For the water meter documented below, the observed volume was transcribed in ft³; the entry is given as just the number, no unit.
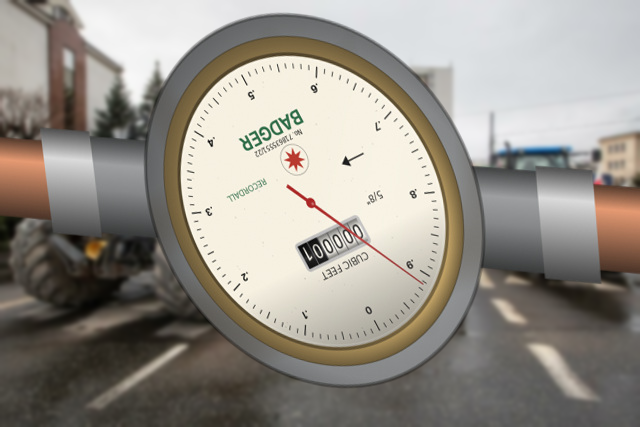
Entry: 0.91
